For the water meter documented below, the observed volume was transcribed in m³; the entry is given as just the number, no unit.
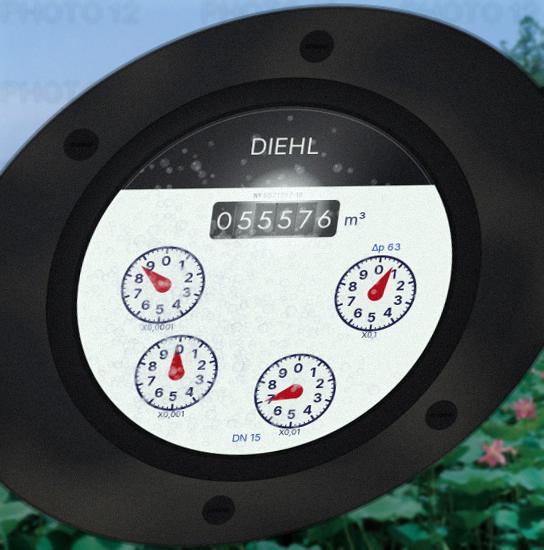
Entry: 55576.0698
